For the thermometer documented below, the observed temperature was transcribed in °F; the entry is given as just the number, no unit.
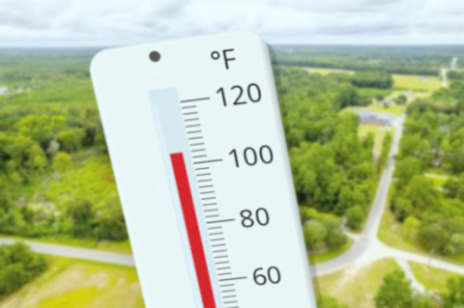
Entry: 104
